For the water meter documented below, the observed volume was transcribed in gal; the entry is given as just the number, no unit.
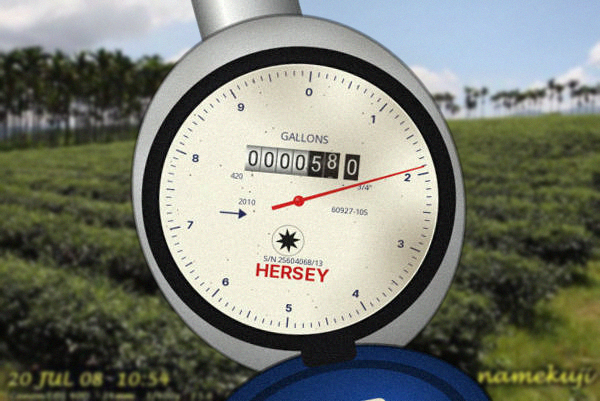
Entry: 581.9
